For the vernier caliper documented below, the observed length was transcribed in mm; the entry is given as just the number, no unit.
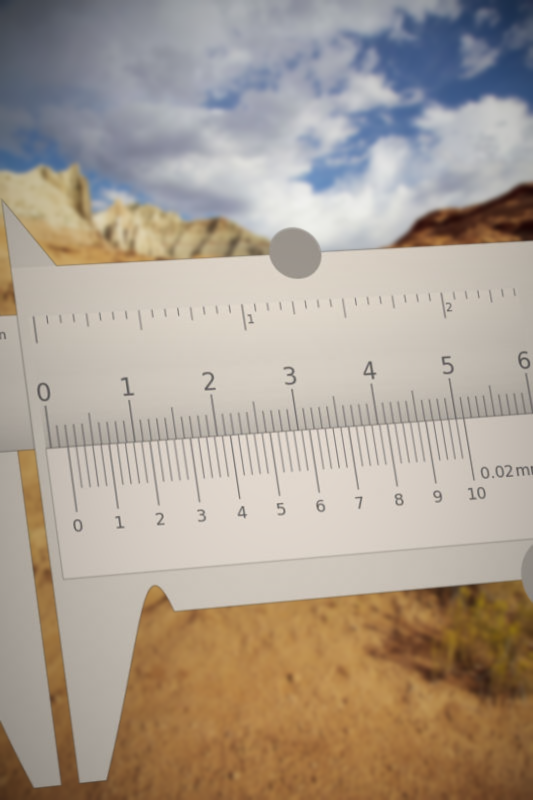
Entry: 2.0
